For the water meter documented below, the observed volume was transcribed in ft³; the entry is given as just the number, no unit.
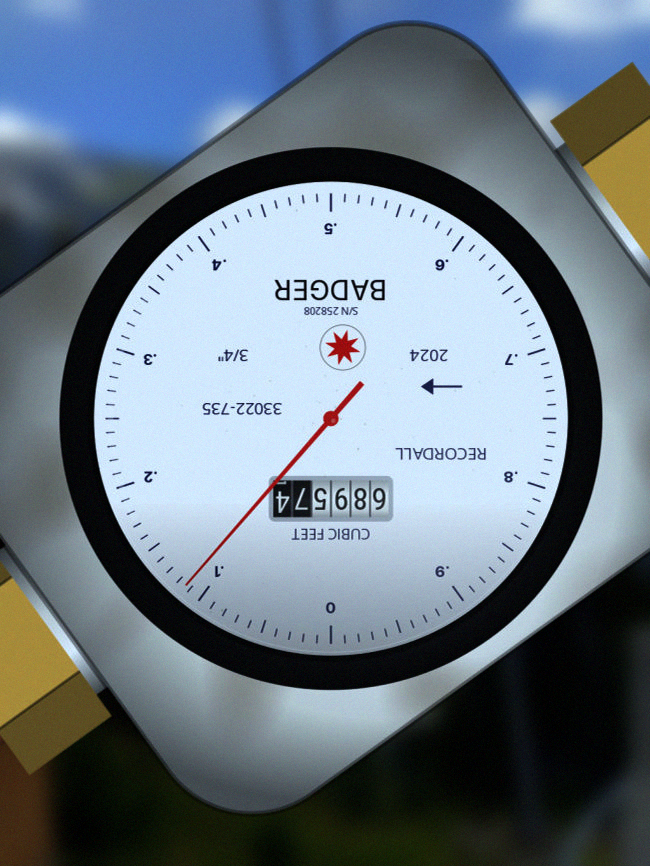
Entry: 689574.11
